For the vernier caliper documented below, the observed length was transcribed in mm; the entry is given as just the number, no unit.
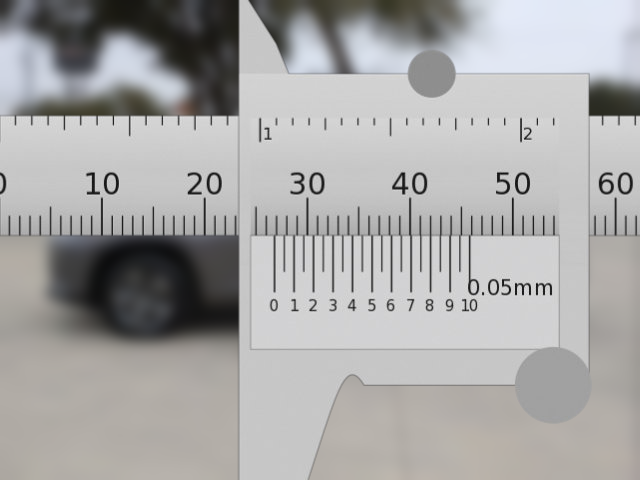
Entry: 26.8
